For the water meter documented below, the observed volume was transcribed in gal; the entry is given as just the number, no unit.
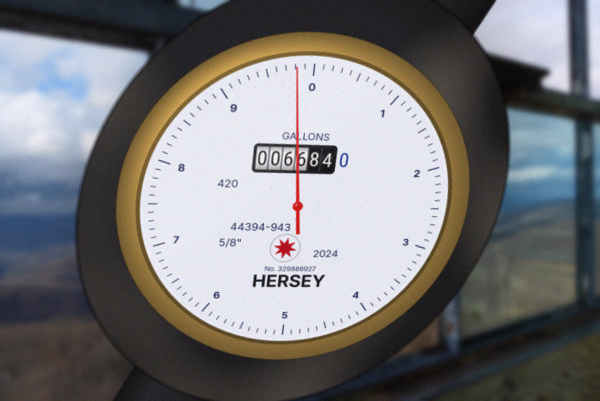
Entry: 66839.8
